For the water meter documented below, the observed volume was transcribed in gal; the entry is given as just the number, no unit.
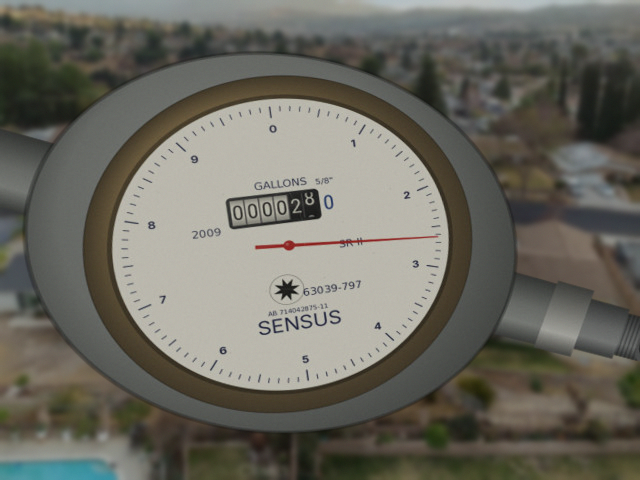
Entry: 282.6
